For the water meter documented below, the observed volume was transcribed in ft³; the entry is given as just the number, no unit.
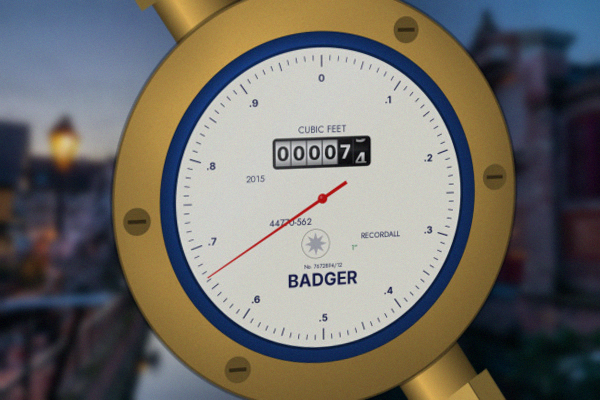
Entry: 73.66
